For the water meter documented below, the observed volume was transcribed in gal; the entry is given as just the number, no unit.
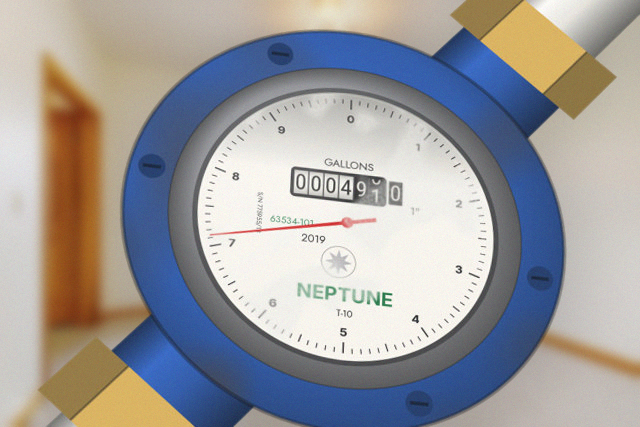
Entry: 4907.1
